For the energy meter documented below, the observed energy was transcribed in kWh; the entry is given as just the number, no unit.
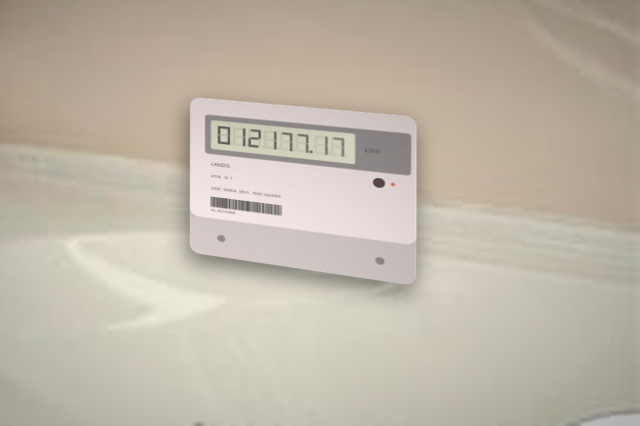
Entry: 12177.17
